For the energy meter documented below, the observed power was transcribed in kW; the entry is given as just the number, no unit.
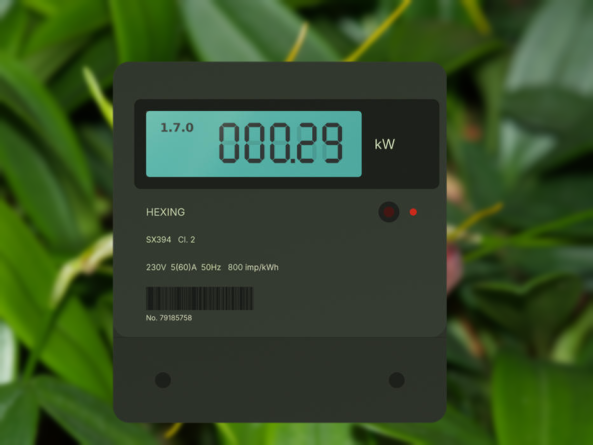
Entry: 0.29
